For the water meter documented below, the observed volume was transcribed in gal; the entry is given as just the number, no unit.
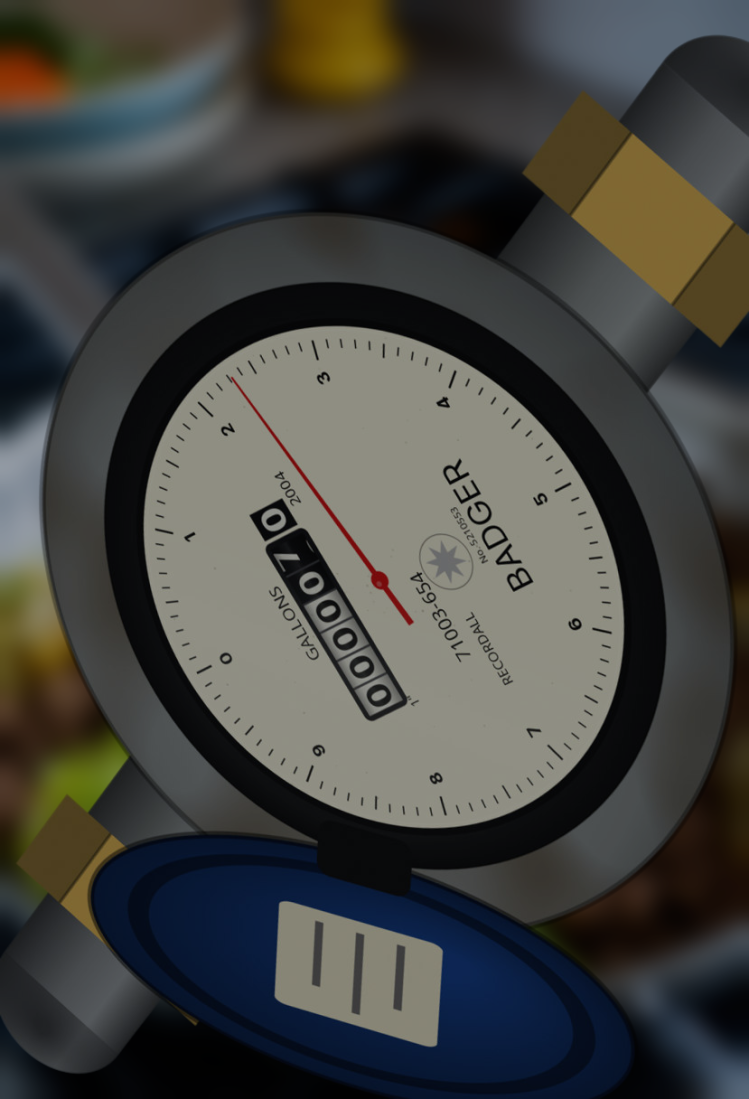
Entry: 72.3
